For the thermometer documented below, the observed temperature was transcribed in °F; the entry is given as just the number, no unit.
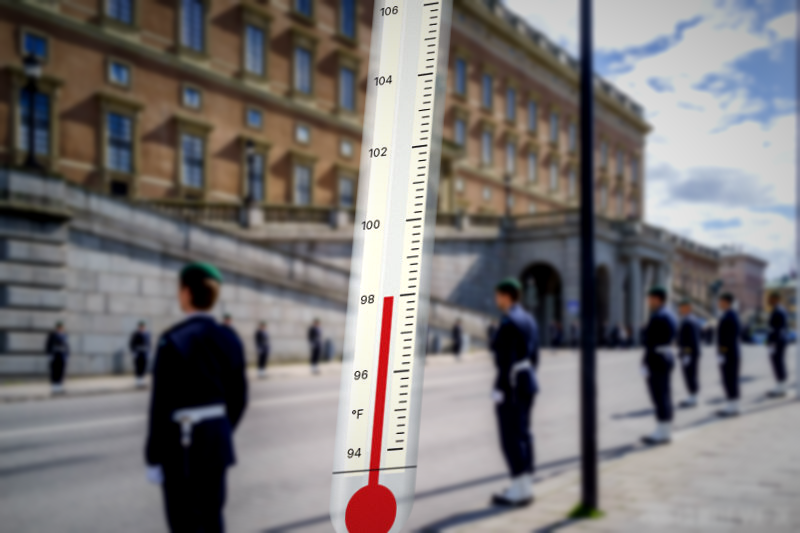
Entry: 98
